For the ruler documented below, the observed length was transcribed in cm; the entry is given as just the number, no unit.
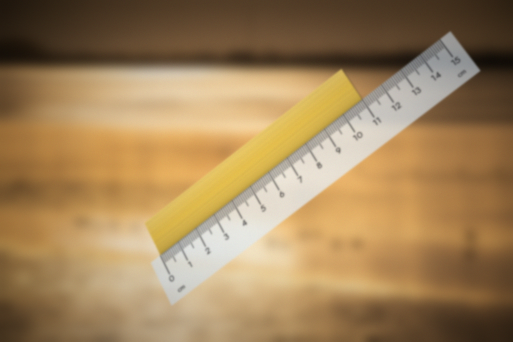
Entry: 11
